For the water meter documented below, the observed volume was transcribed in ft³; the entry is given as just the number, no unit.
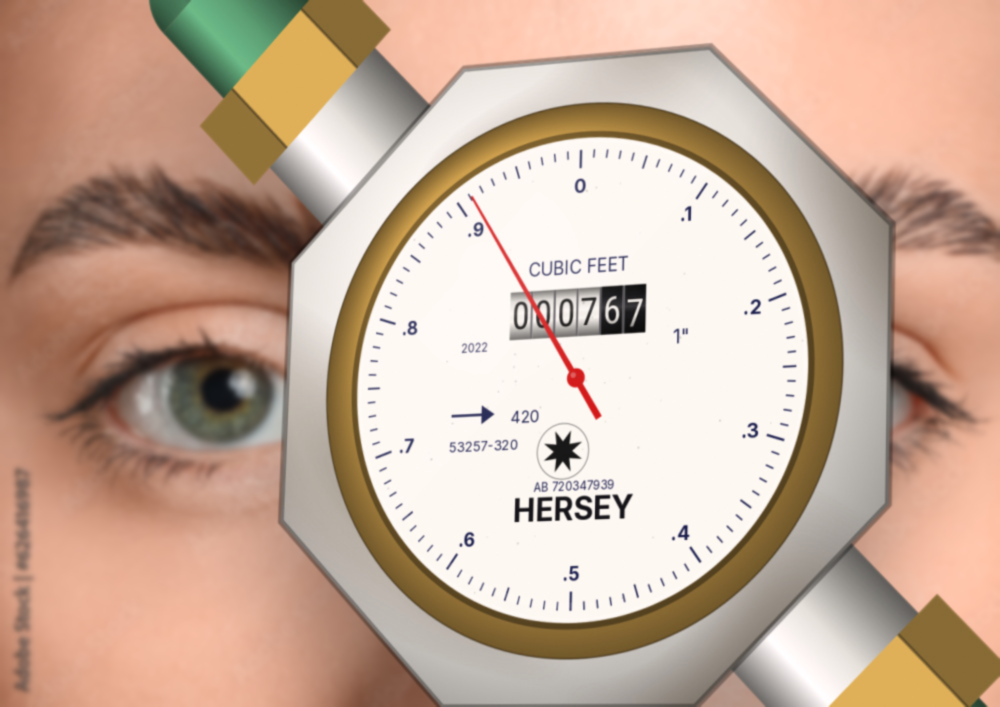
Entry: 766.91
